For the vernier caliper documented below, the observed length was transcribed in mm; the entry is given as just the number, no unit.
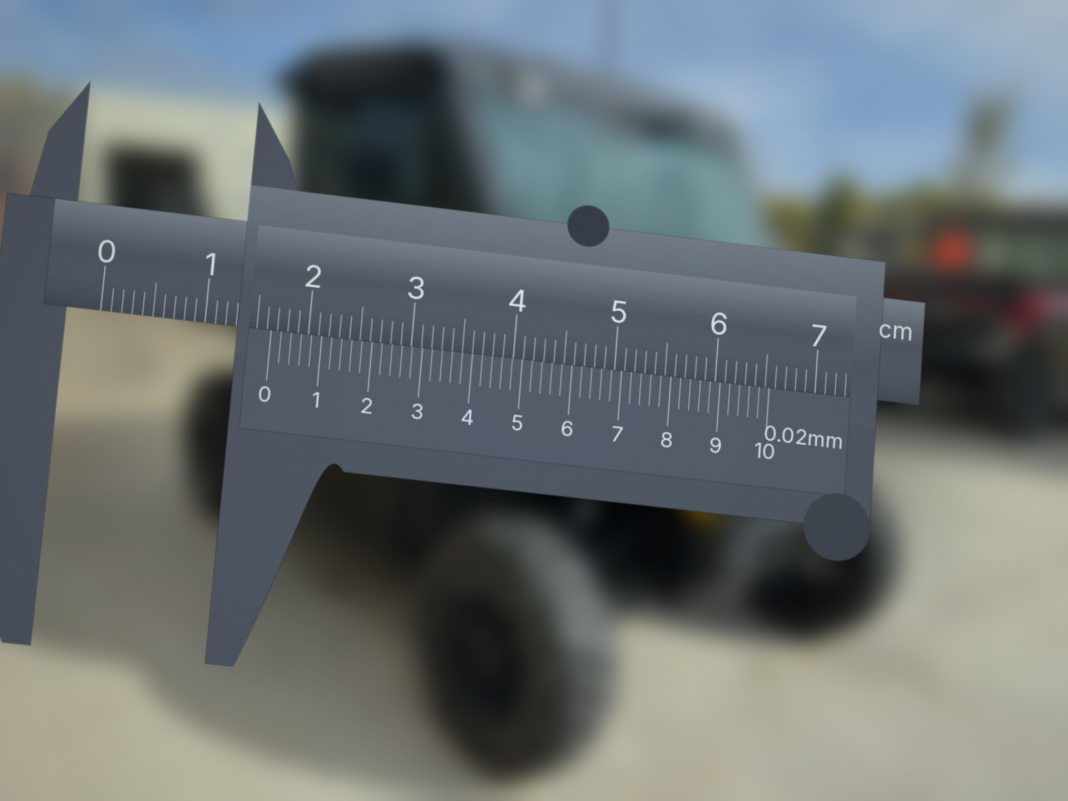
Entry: 16.4
